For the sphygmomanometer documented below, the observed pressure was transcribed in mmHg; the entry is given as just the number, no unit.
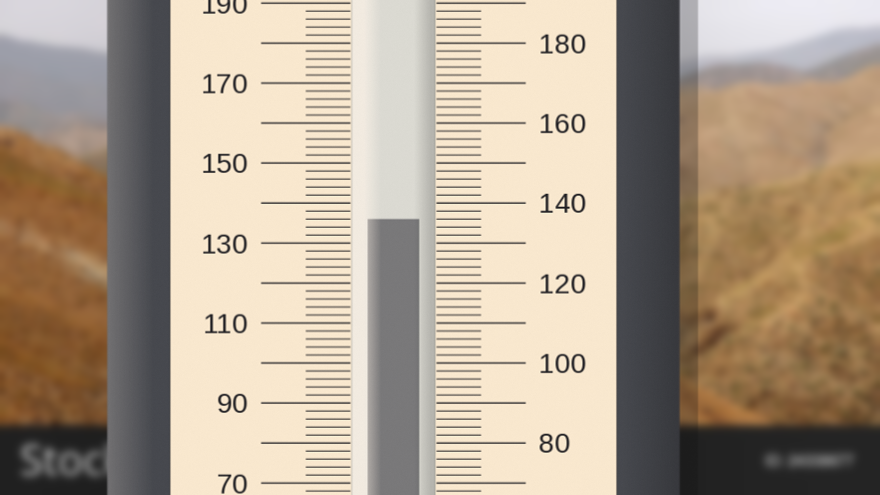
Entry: 136
